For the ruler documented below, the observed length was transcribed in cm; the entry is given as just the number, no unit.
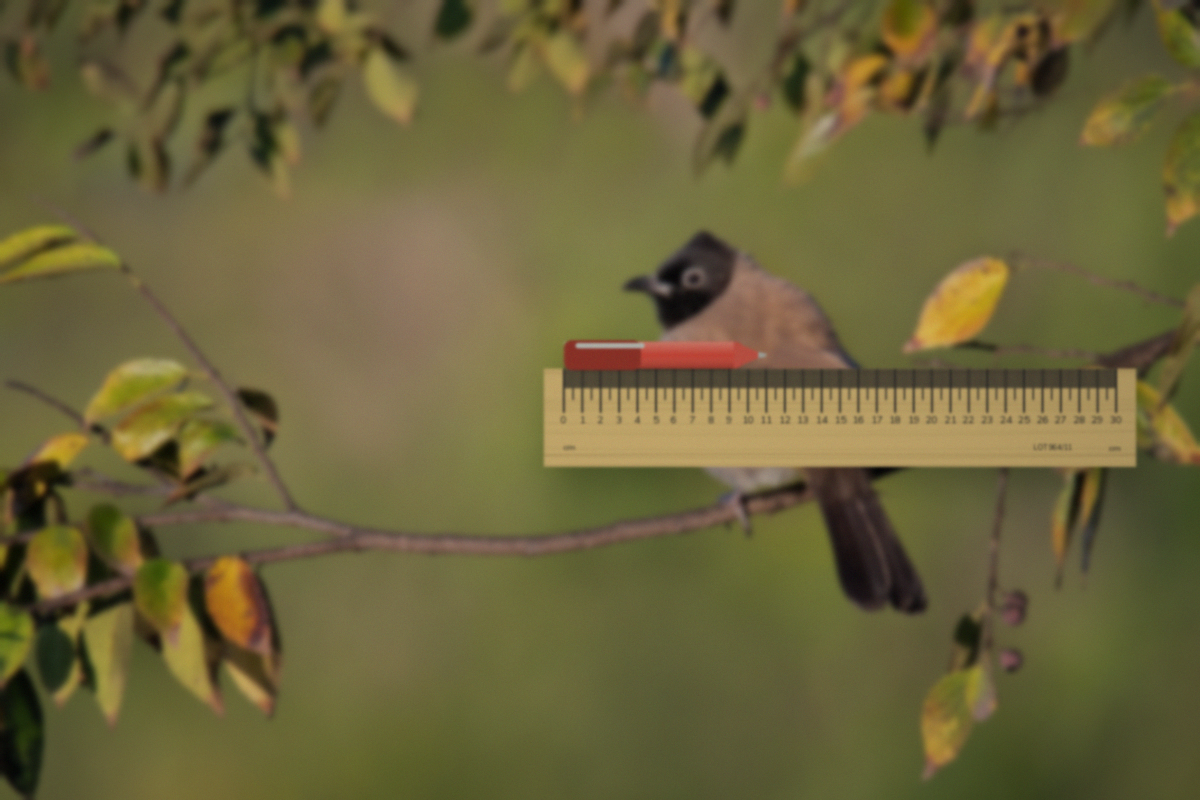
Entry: 11
